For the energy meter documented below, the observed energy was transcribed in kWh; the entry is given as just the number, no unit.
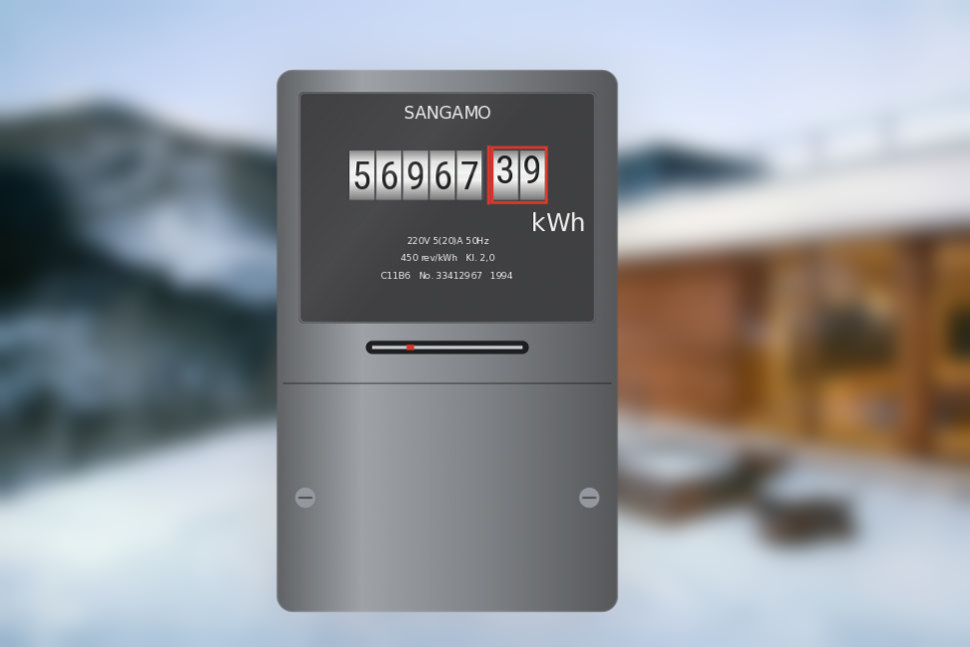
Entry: 56967.39
